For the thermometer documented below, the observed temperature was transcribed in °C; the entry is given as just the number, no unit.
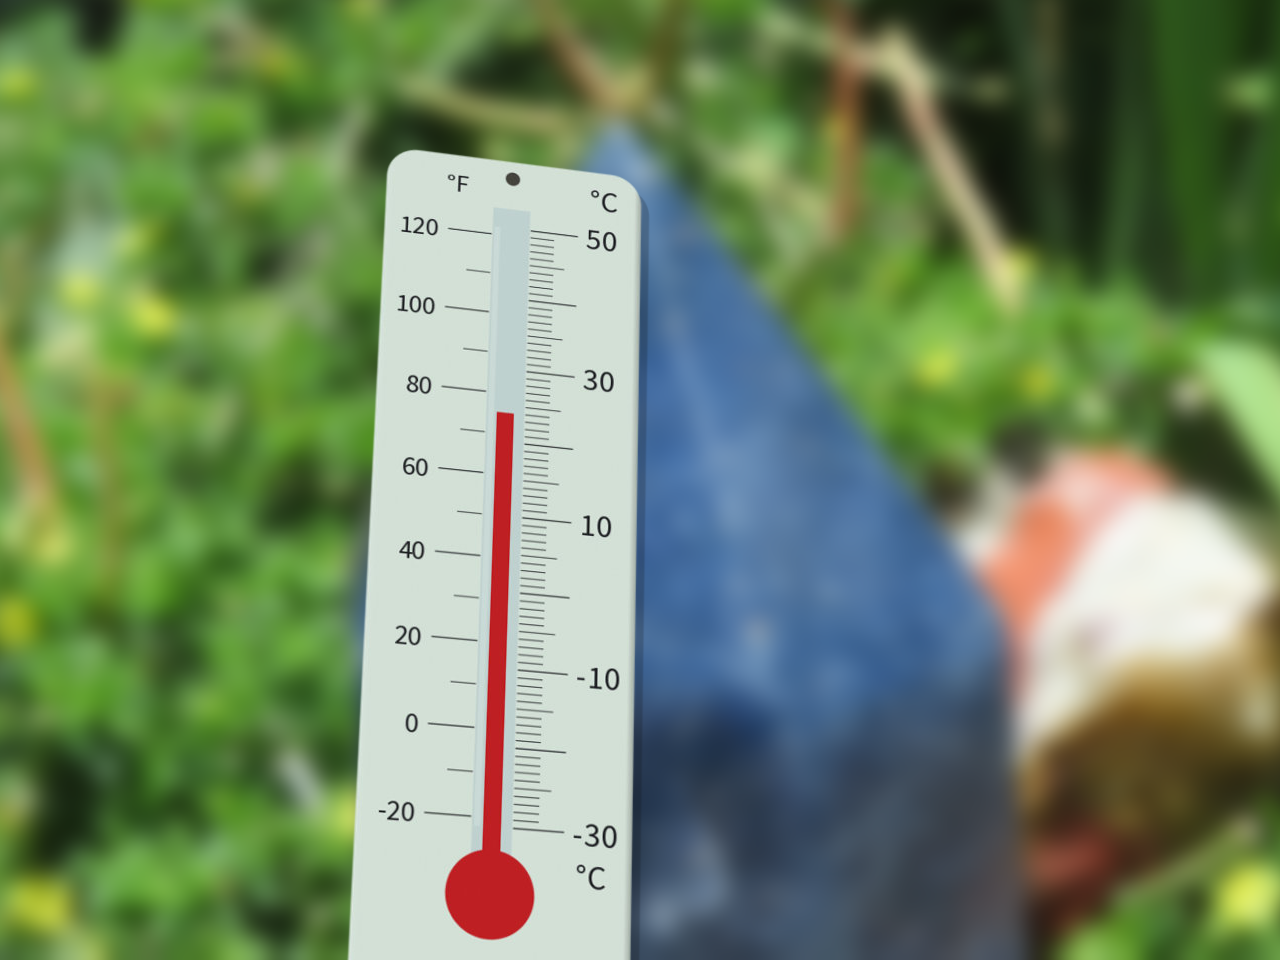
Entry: 24
